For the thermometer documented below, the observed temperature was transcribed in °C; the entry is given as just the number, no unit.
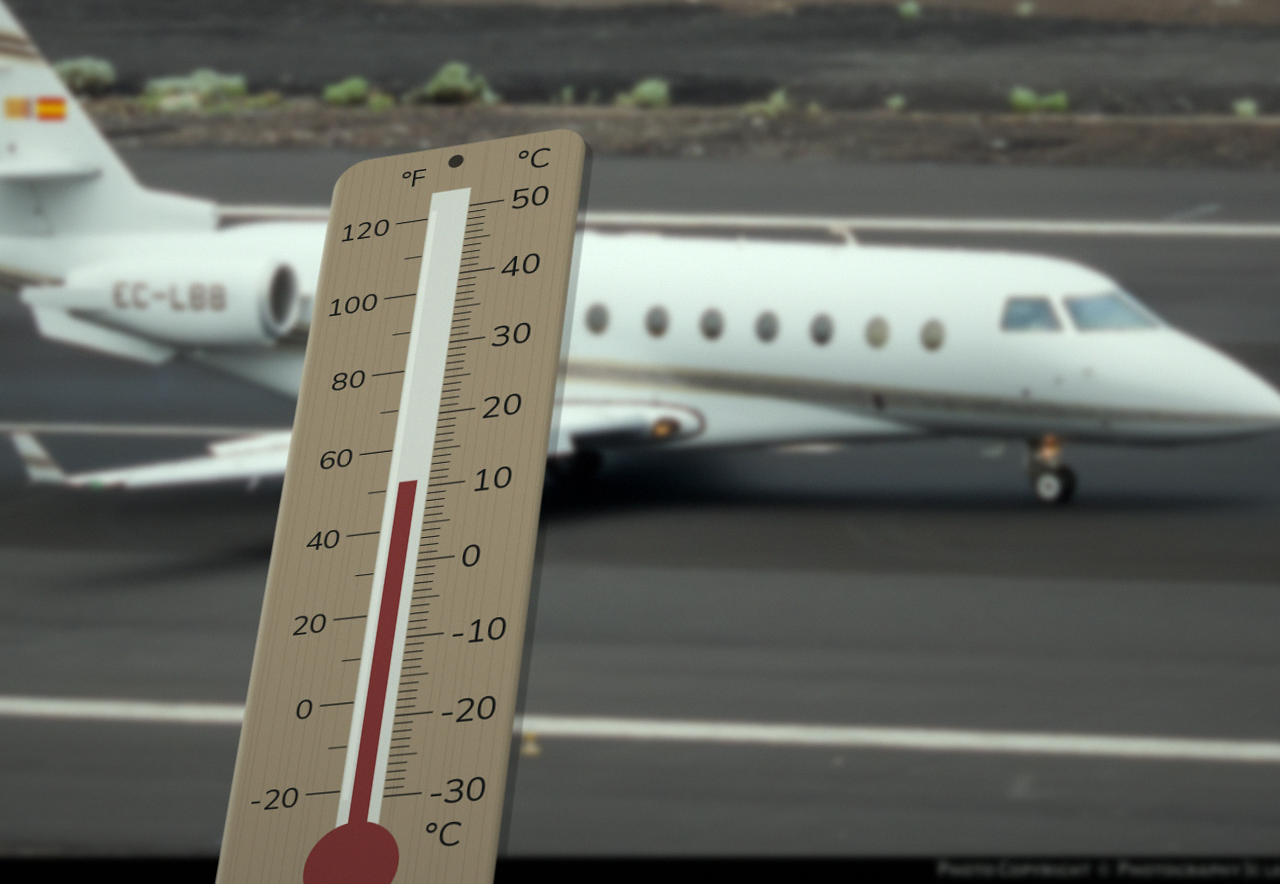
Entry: 11
